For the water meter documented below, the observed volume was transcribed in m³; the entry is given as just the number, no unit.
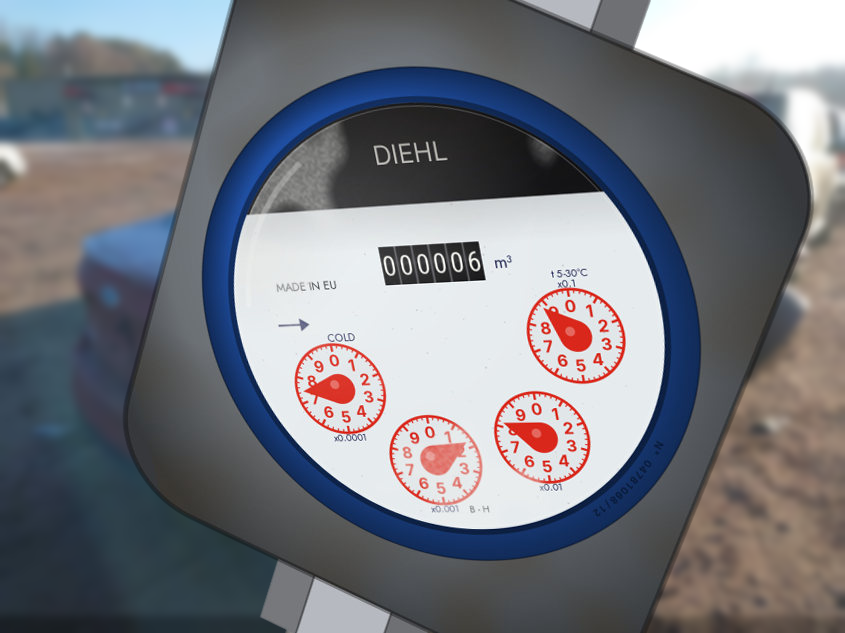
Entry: 6.8817
